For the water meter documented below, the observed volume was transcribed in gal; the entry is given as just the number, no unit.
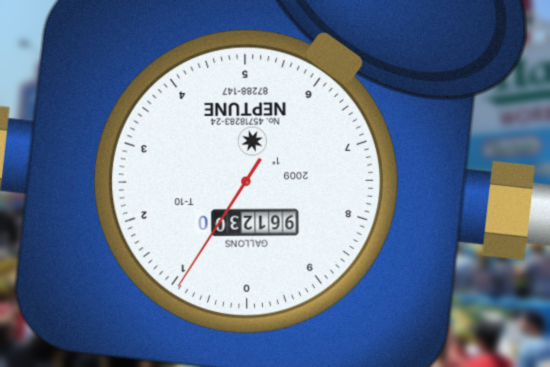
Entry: 9612300.9
